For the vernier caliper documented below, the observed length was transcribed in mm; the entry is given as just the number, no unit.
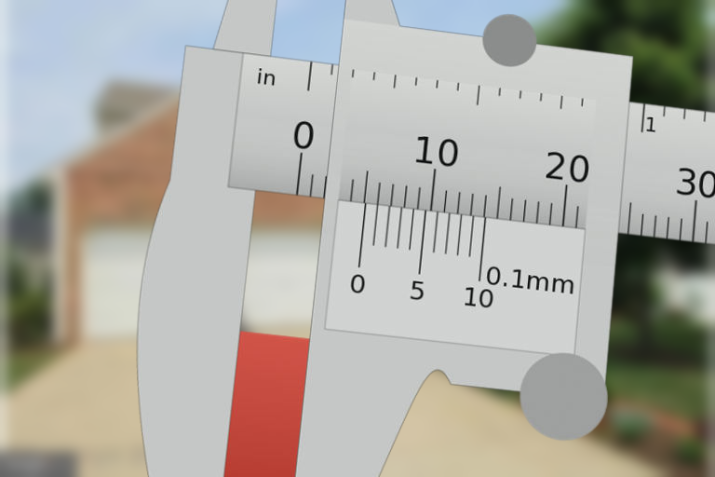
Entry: 5.1
